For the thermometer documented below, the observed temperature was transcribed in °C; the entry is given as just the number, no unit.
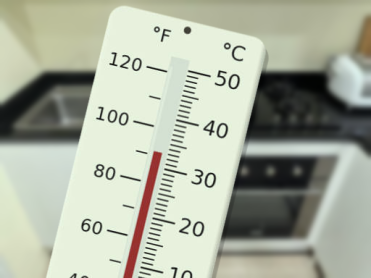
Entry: 33
